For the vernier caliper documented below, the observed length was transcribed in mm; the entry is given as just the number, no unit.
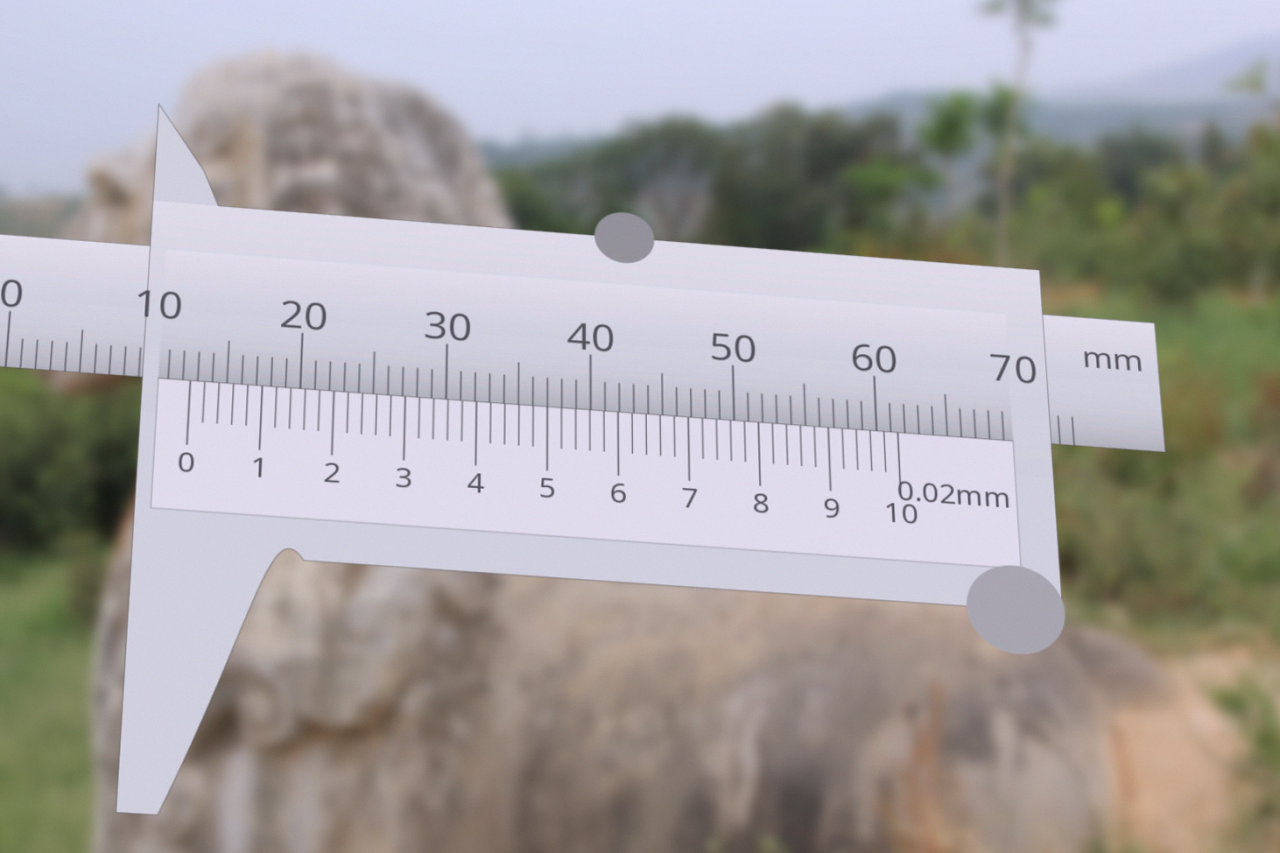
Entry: 12.5
